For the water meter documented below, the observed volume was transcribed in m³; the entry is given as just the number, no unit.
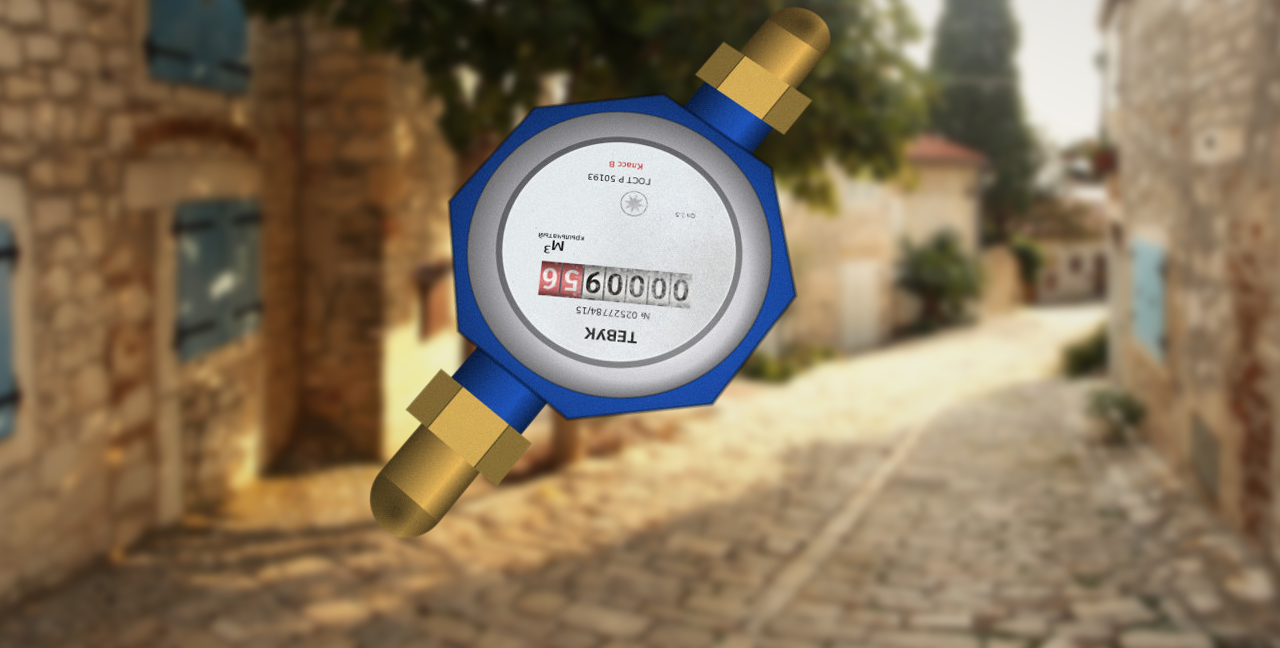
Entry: 9.56
